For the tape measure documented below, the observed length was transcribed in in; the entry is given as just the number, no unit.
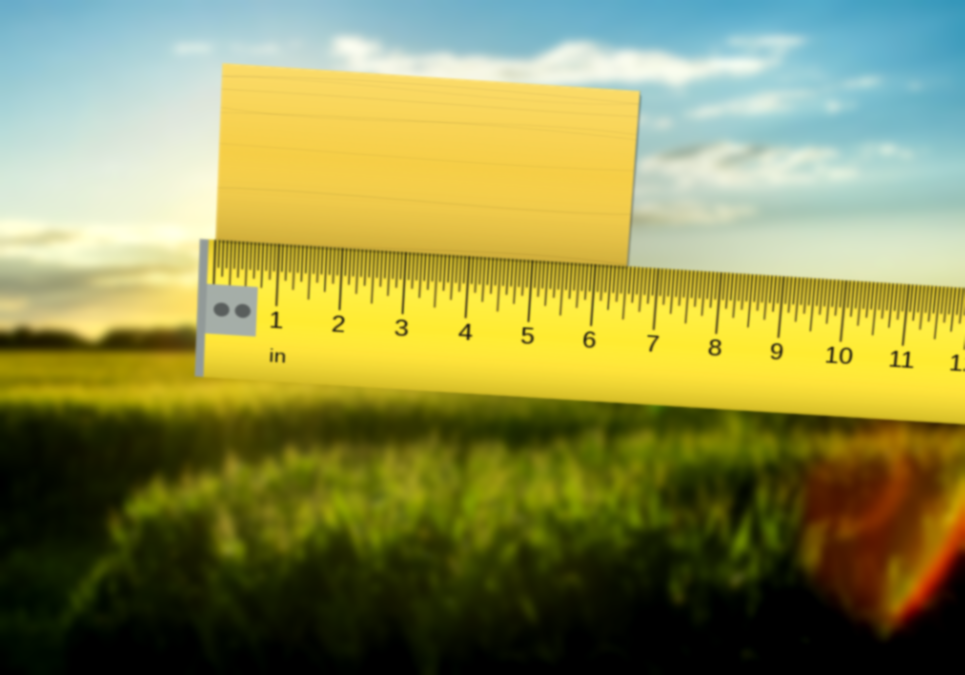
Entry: 6.5
